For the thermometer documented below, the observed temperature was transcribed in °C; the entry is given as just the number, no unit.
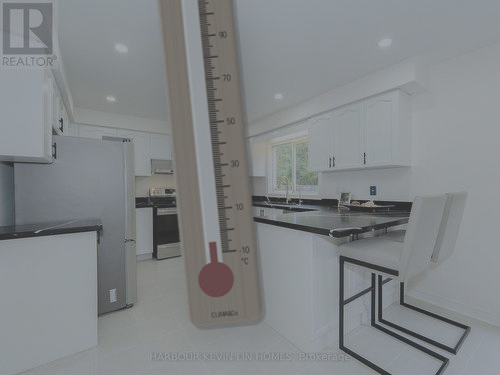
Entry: -5
